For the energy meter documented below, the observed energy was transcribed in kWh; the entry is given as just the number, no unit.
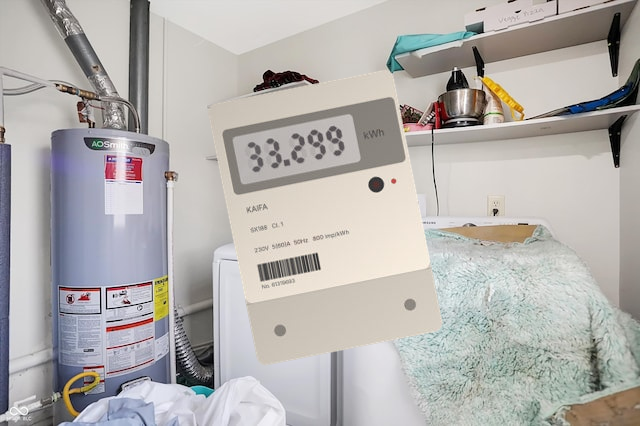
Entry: 33.299
